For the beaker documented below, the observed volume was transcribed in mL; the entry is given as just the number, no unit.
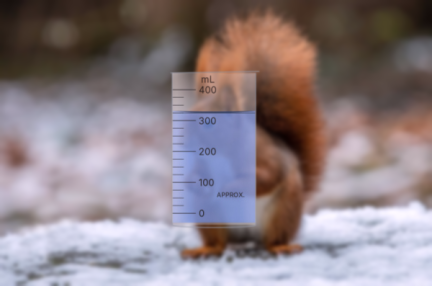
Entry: 325
